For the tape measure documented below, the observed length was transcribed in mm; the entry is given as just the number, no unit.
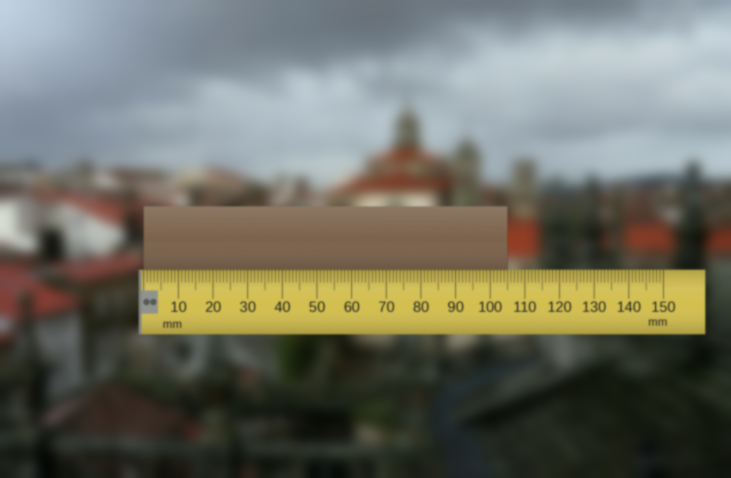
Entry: 105
